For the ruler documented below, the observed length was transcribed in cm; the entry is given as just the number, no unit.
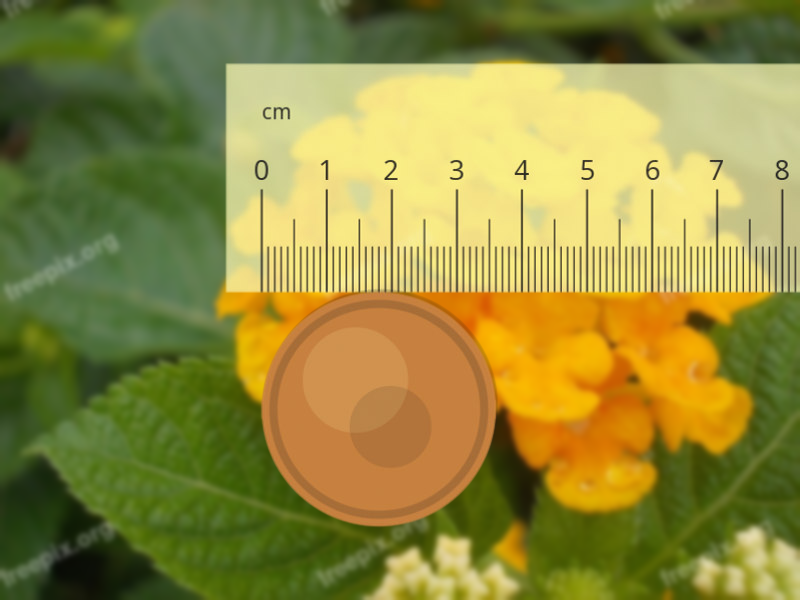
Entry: 3.6
